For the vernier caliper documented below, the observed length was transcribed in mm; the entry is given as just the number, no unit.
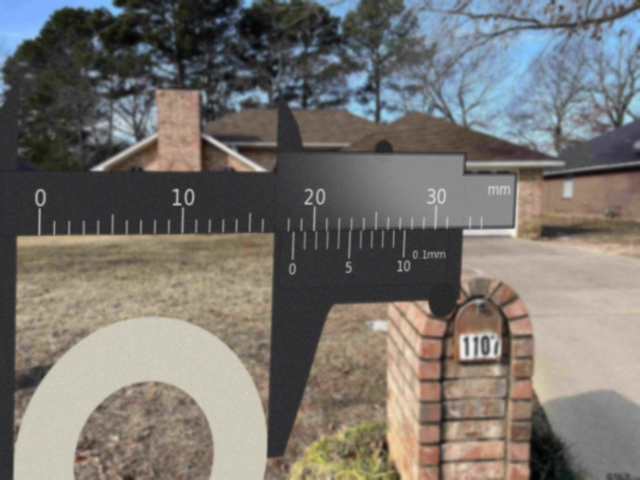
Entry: 18.4
